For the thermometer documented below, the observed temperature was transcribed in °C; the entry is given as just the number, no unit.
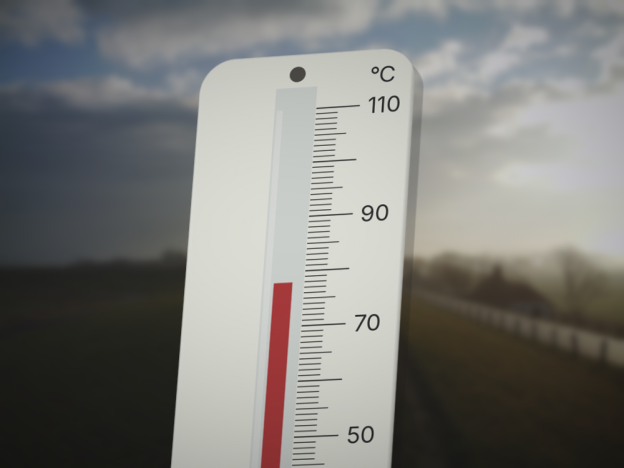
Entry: 78
